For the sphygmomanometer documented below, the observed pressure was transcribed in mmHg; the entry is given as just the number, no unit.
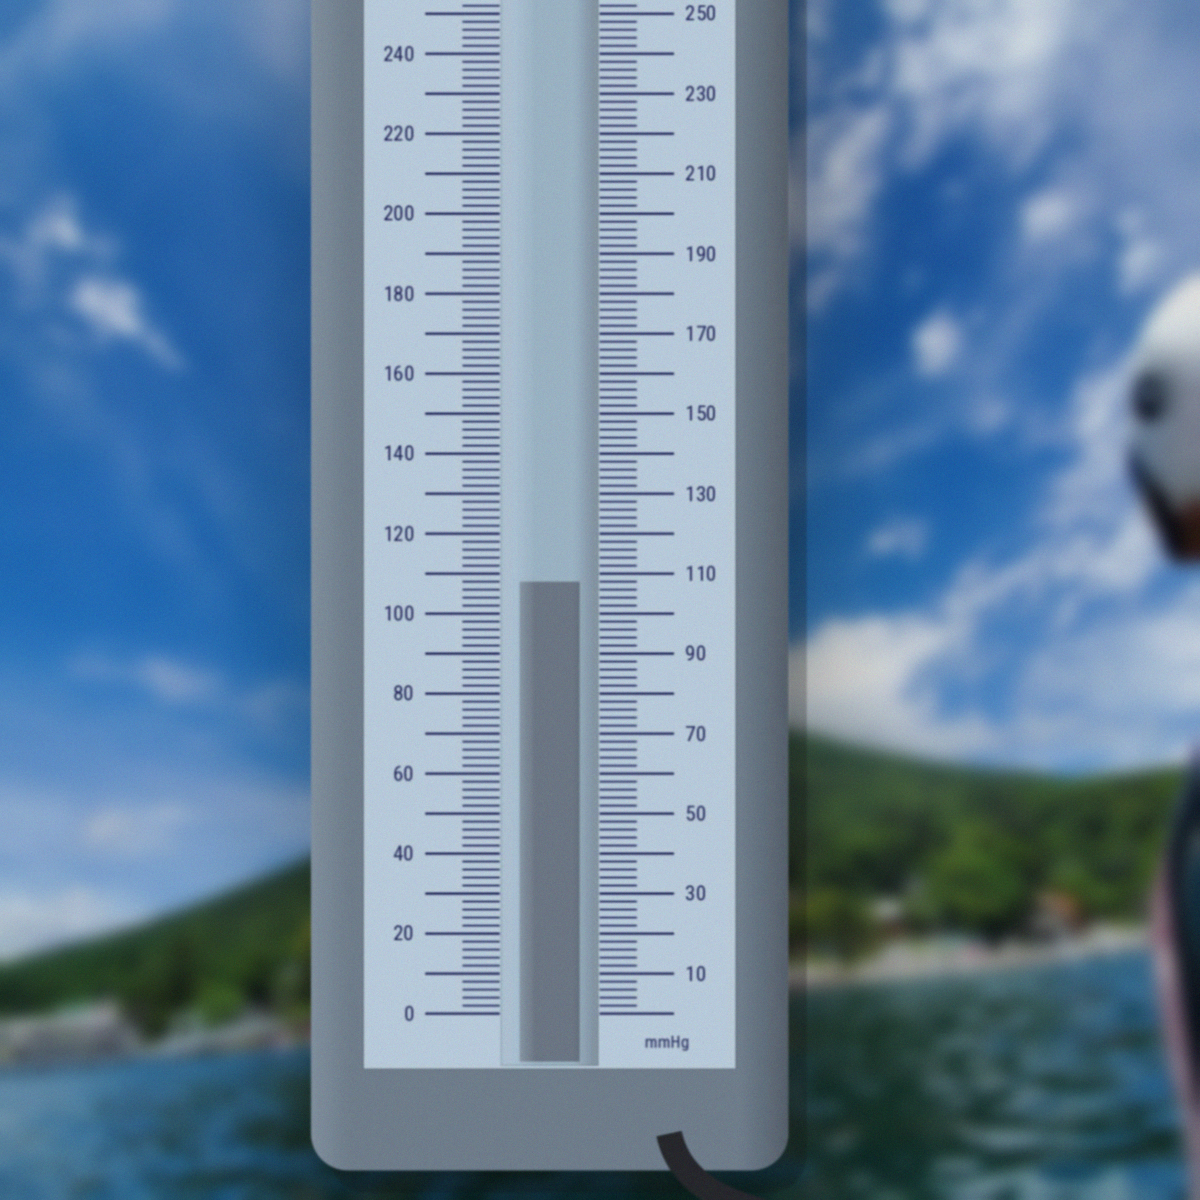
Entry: 108
